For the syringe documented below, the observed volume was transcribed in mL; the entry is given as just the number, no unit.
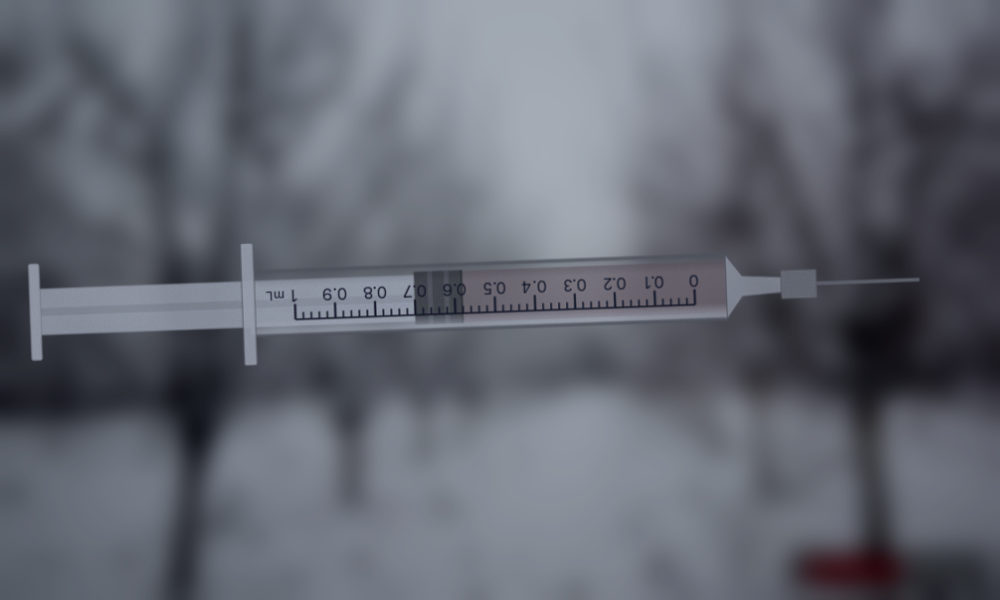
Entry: 0.58
